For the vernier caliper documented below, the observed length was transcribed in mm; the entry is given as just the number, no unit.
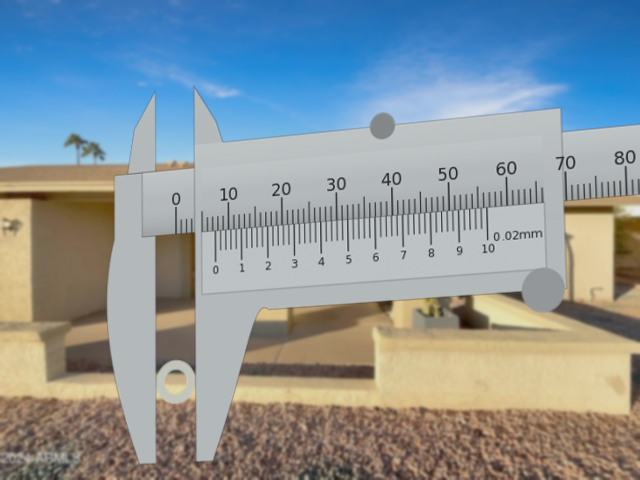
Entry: 7.5
